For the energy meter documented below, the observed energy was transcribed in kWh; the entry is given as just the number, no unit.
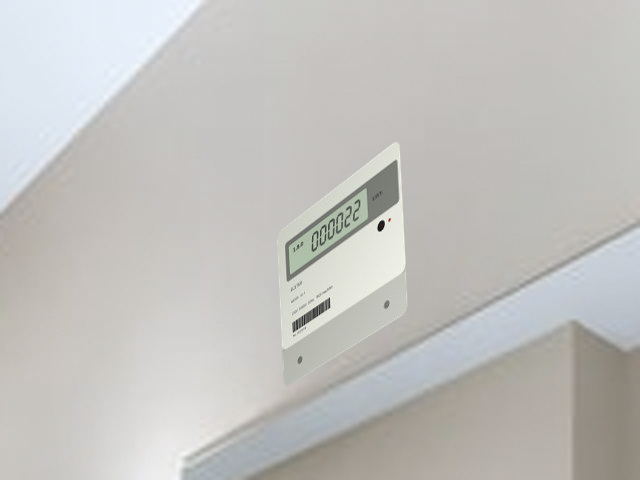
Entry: 22
